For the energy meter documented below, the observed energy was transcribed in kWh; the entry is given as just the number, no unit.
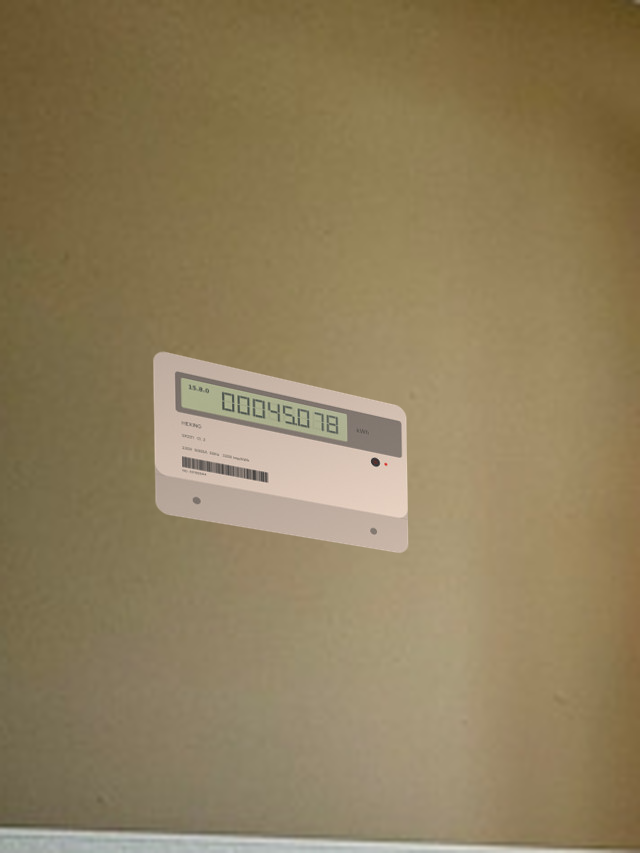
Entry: 45.078
